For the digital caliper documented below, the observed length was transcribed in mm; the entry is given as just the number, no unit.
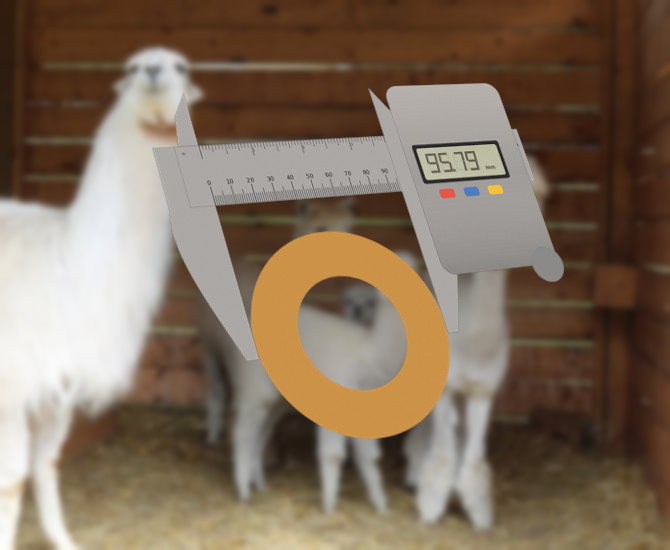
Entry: 95.79
